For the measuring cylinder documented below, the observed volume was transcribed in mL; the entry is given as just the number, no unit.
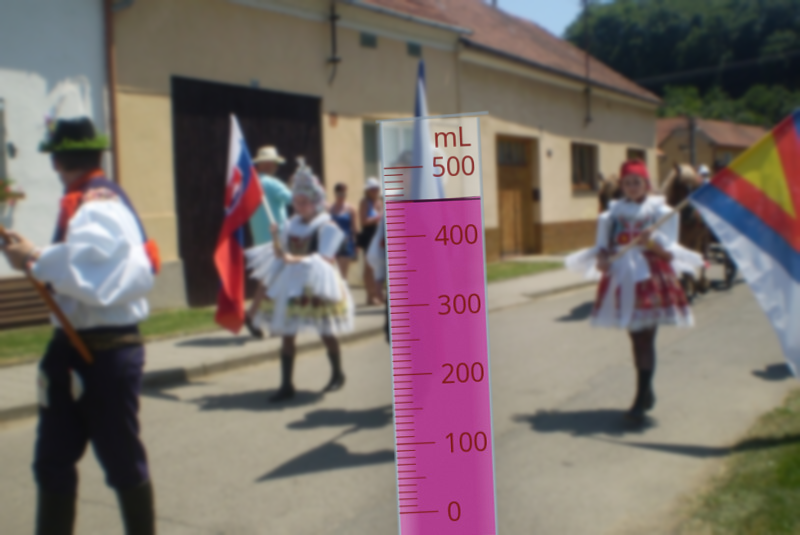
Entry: 450
